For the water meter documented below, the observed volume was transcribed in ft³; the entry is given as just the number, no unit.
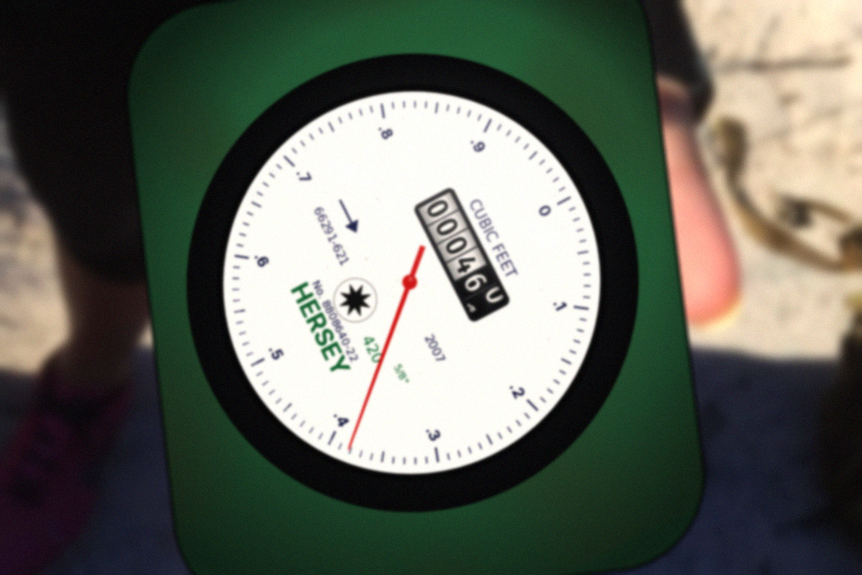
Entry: 460.38
